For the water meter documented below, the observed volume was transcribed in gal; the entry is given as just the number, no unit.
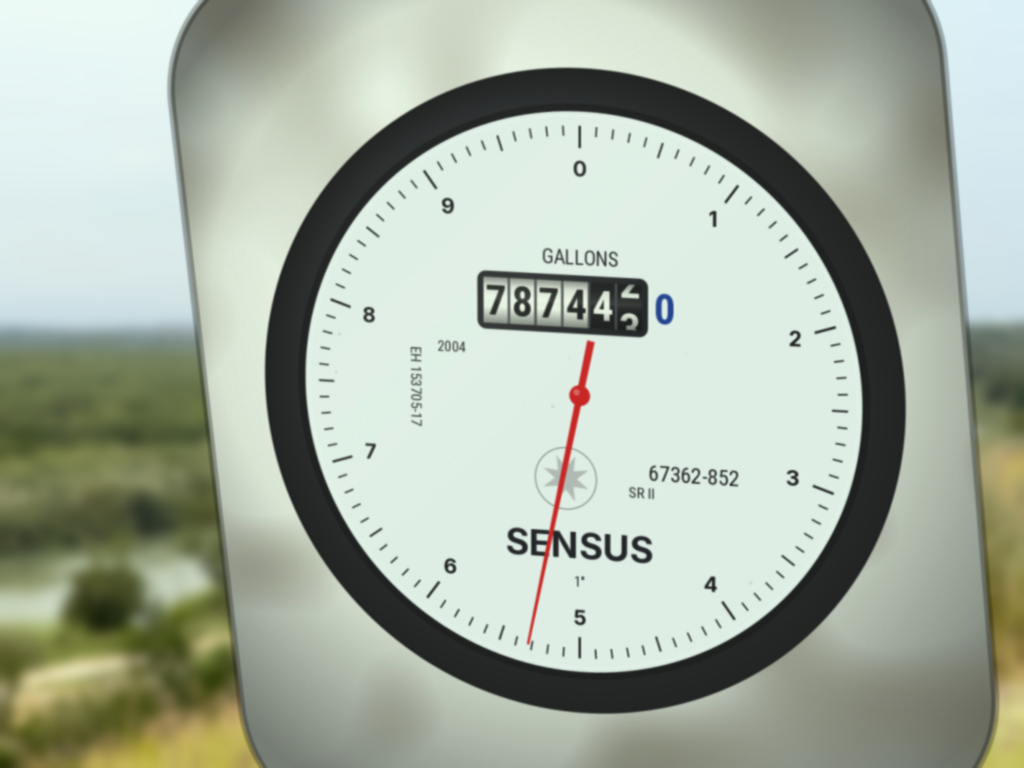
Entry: 7874425.3
